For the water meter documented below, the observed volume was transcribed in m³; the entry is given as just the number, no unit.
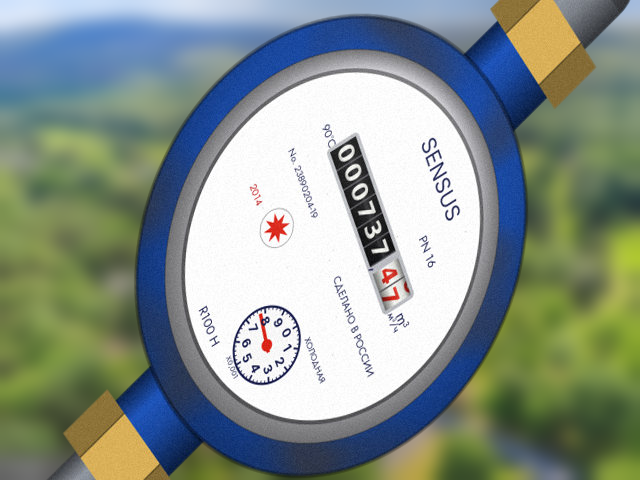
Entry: 737.467
